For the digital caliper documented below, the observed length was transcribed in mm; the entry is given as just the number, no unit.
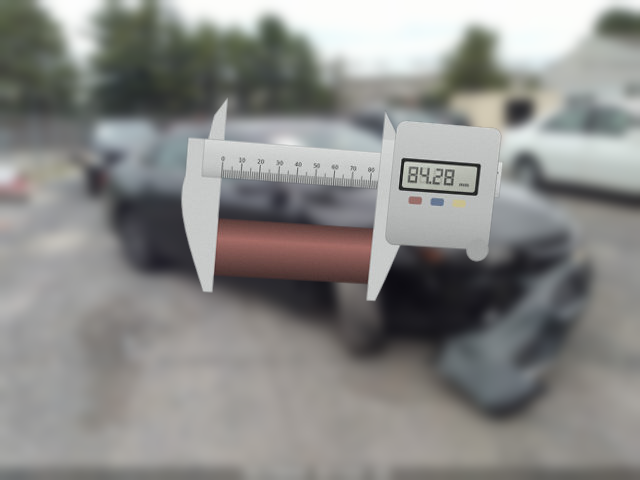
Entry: 84.28
